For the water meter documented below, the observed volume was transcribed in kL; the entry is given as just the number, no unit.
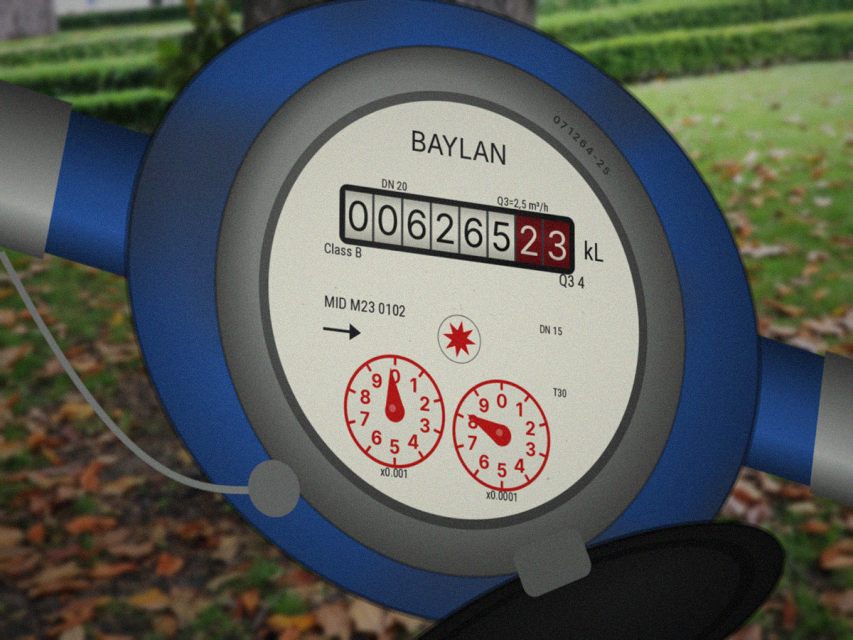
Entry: 6265.2298
